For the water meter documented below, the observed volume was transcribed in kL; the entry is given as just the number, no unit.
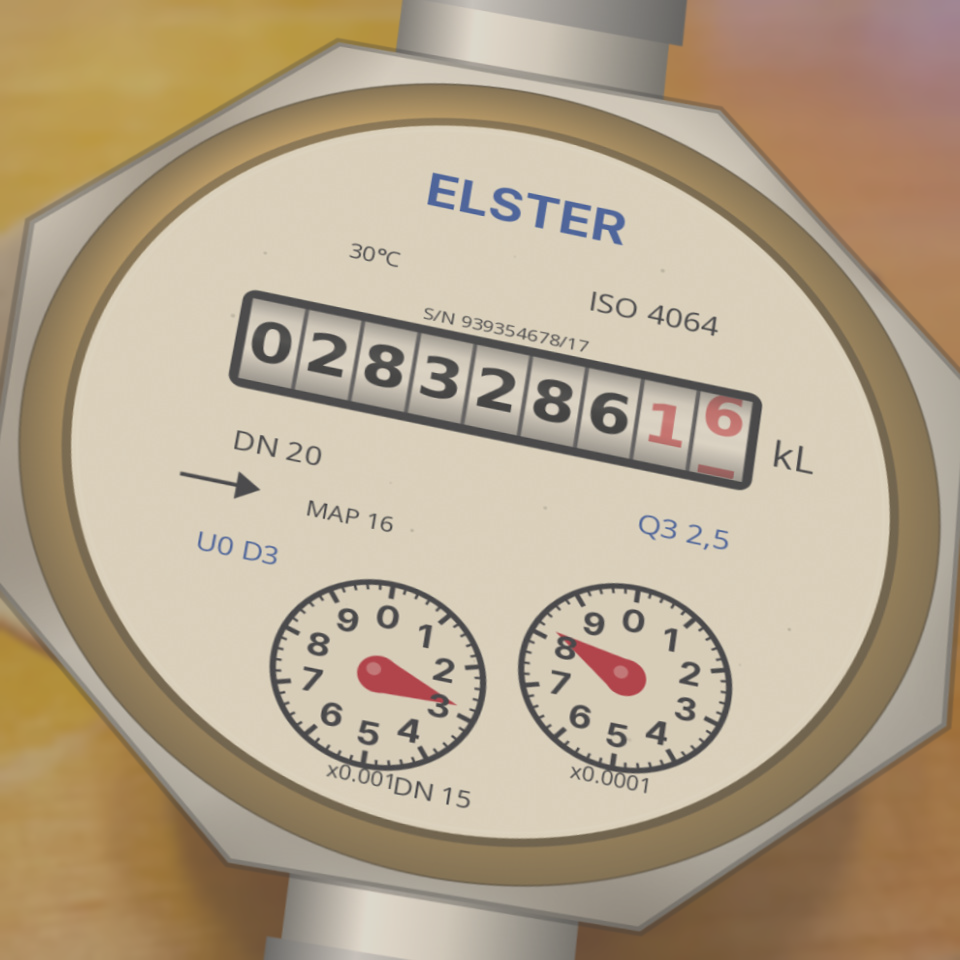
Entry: 283286.1628
